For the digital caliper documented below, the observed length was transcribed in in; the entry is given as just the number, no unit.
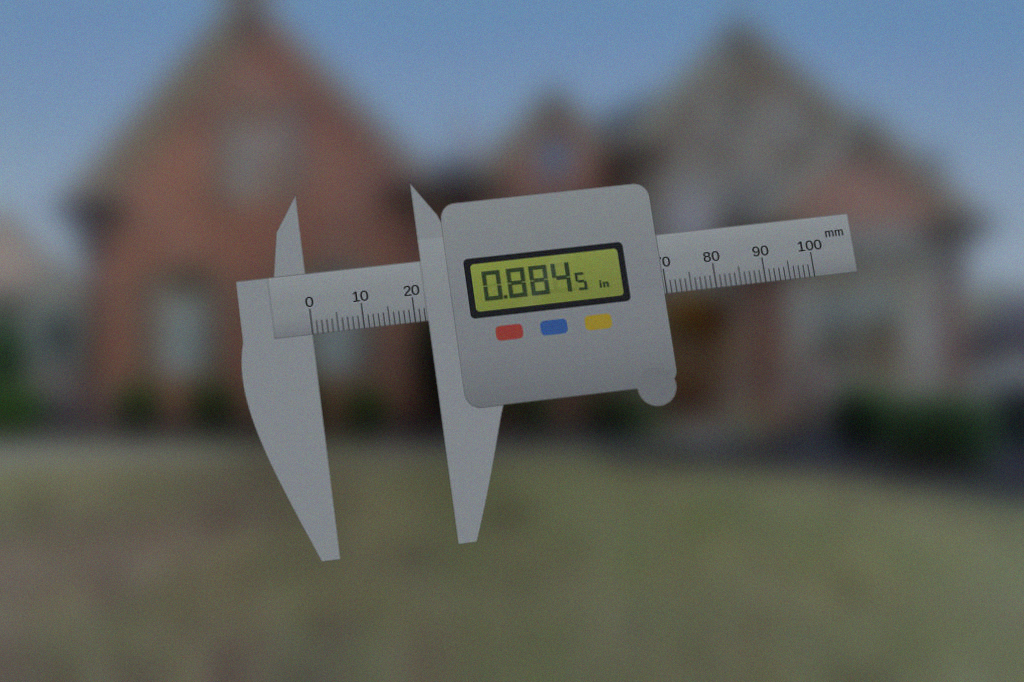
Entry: 0.8845
